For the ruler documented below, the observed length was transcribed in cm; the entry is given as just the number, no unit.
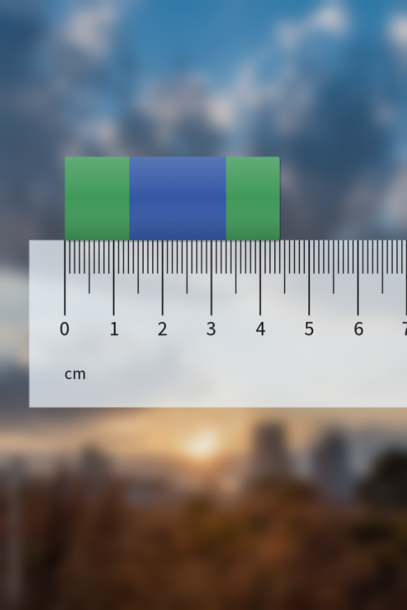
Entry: 4.4
